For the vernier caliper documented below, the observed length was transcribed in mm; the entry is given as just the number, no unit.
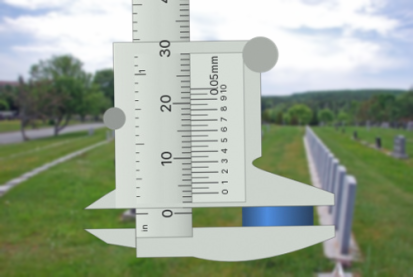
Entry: 3.6
